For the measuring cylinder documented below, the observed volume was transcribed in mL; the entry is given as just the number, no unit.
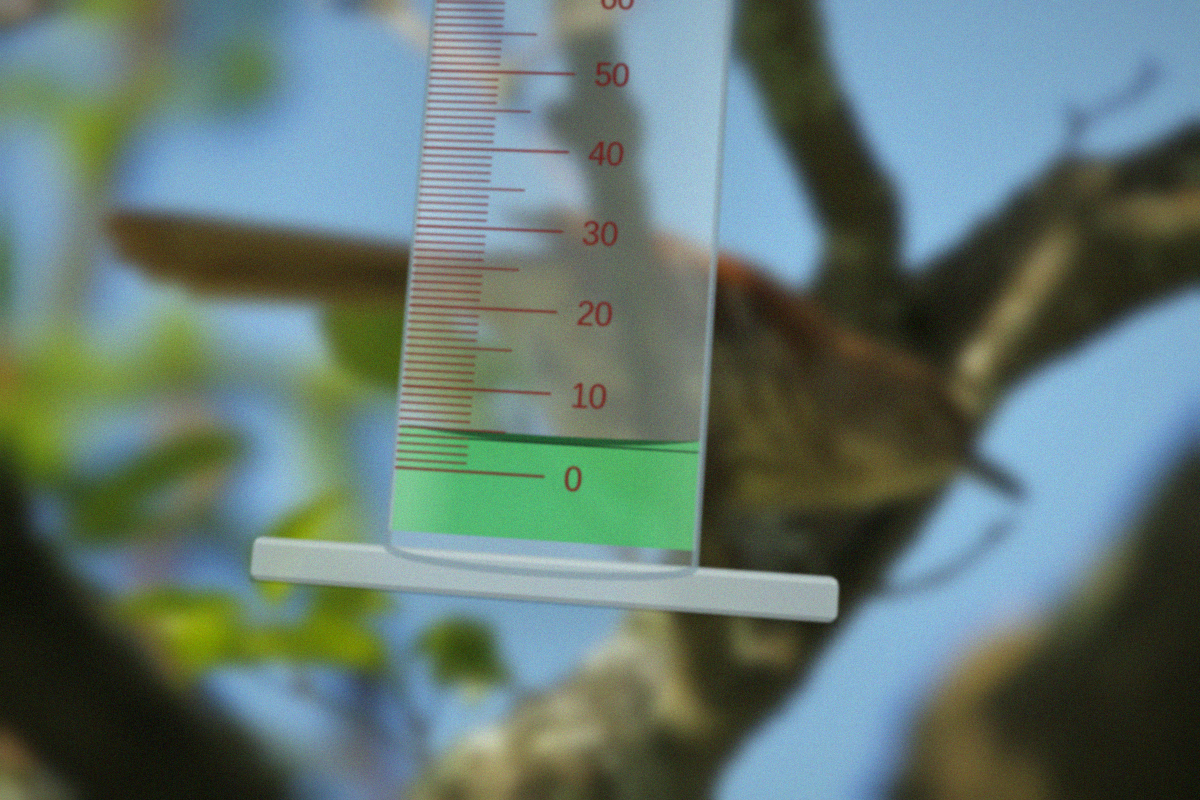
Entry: 4
